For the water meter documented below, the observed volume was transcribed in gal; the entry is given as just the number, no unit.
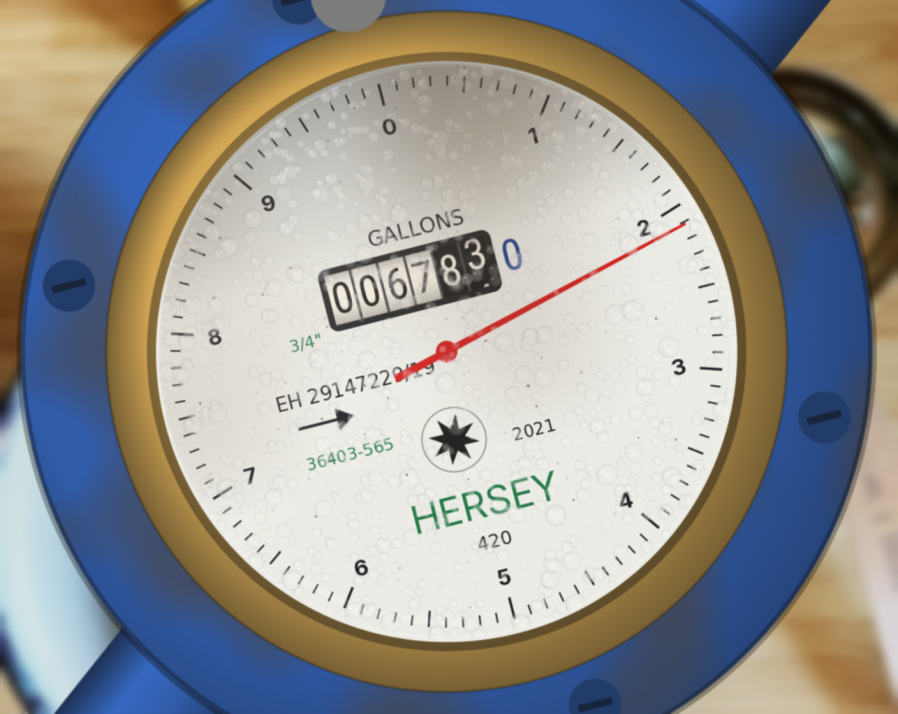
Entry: 67832.1
